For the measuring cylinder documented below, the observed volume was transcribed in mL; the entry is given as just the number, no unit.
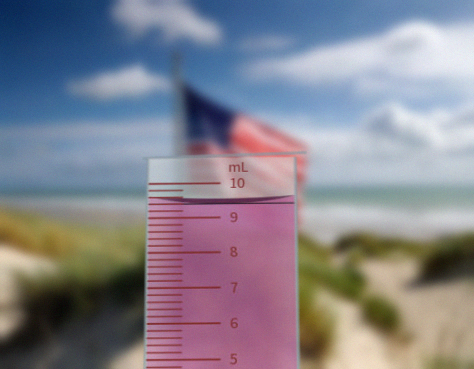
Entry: 9.4
